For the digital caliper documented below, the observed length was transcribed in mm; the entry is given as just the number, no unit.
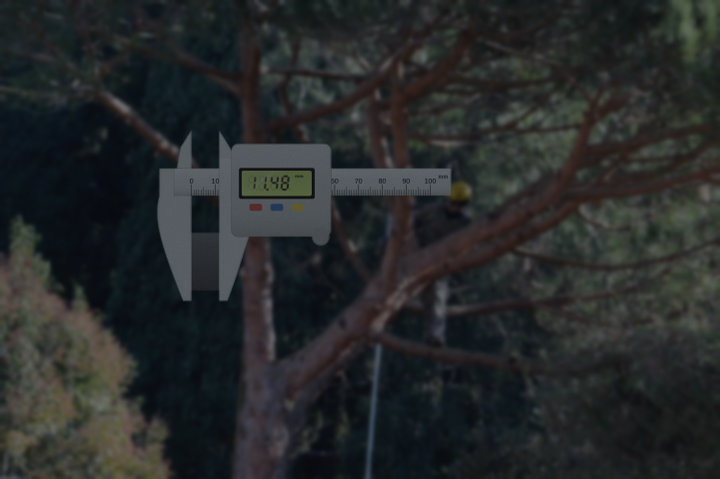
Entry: 11.48
